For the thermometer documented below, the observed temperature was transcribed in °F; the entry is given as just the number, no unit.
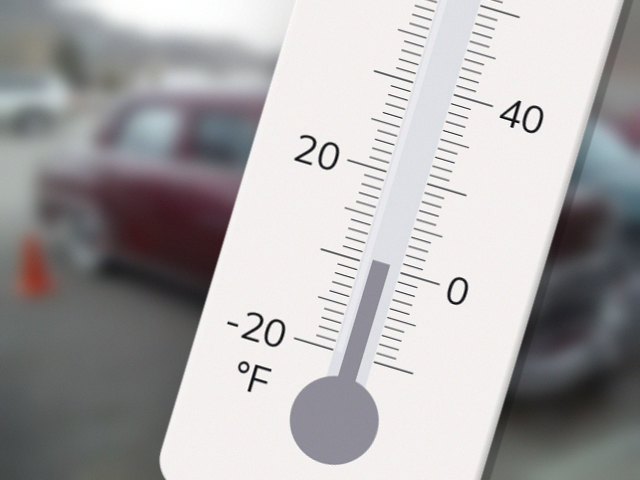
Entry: 1
